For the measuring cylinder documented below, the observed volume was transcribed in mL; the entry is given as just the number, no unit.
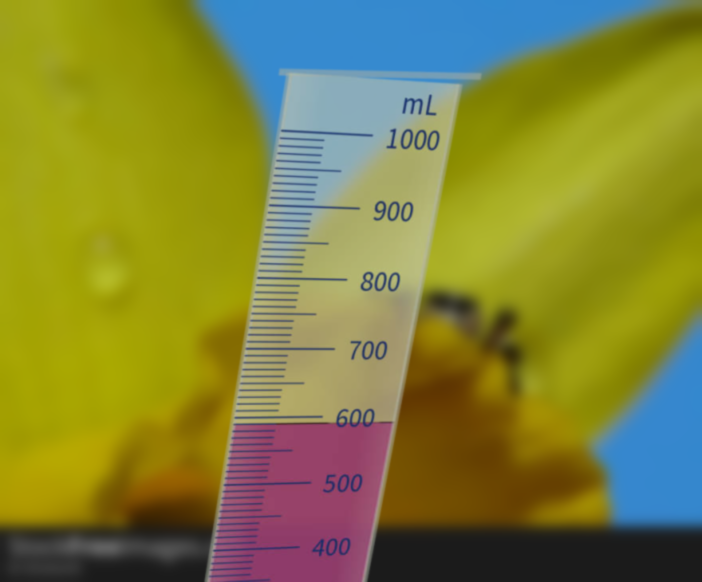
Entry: 590
